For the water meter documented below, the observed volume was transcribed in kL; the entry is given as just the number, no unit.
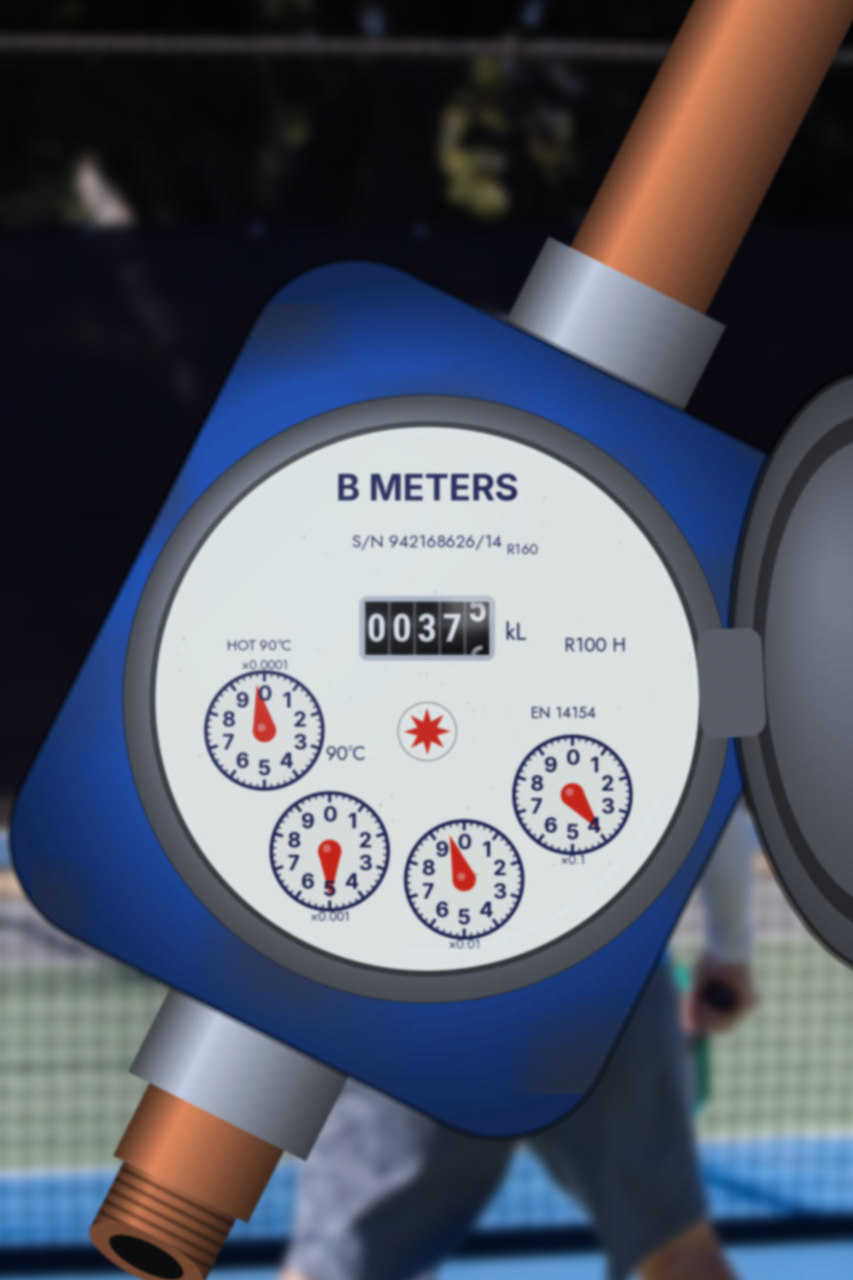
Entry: 375.3949
